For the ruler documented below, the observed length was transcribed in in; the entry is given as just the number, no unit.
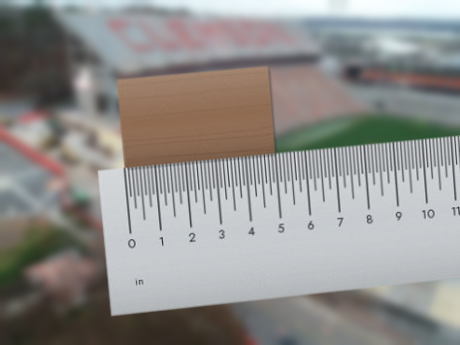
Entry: 5
